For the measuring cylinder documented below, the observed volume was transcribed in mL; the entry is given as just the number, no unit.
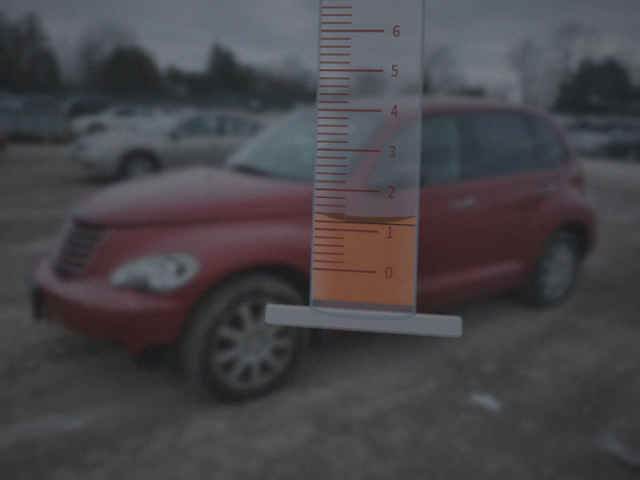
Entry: 1.2
